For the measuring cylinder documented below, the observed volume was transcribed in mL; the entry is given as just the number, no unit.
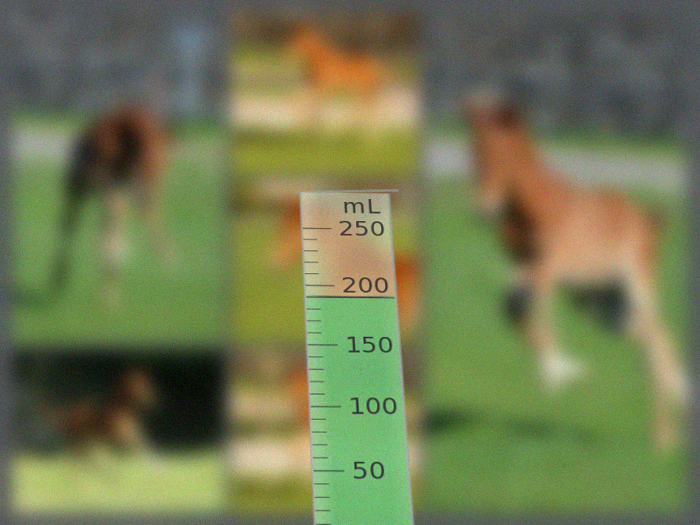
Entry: 190
